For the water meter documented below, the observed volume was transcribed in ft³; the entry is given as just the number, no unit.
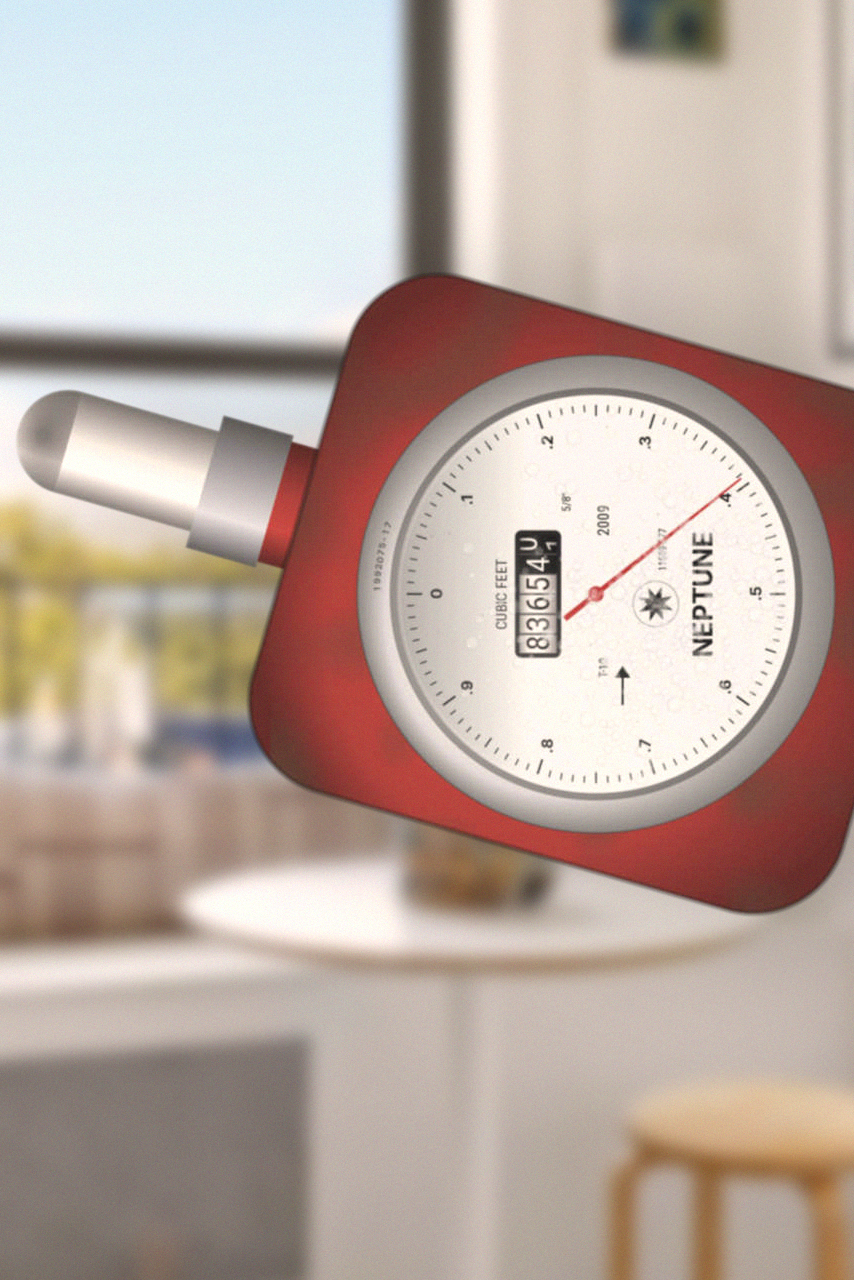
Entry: 836540.39
